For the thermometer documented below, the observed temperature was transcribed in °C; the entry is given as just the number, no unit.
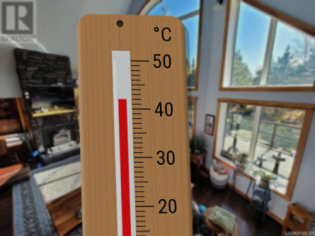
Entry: 42
